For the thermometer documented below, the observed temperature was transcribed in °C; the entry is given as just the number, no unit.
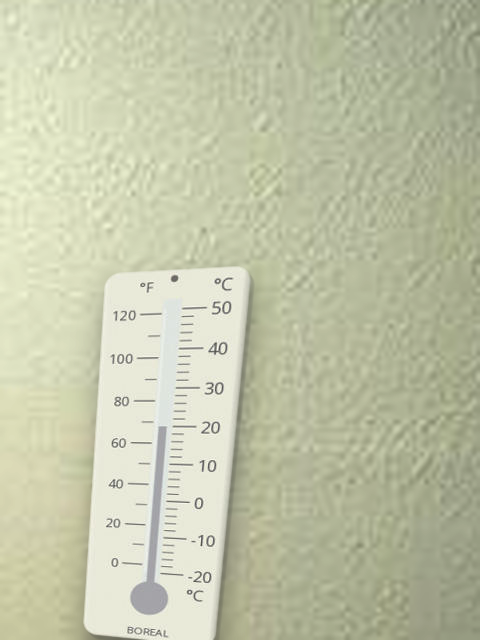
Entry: 20
